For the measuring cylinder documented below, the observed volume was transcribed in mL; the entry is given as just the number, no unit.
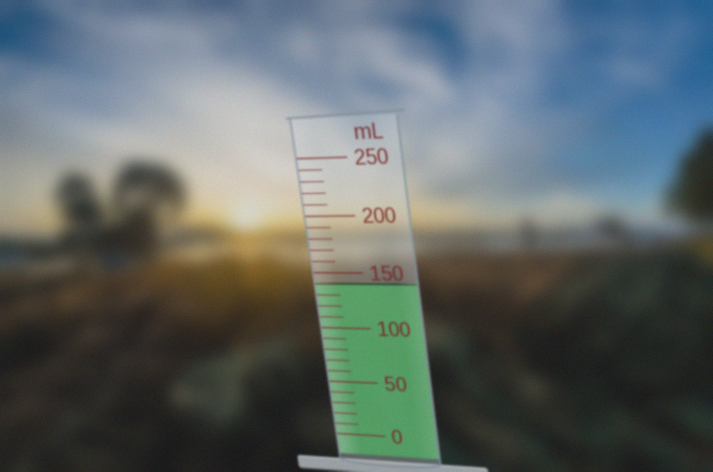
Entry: 140
